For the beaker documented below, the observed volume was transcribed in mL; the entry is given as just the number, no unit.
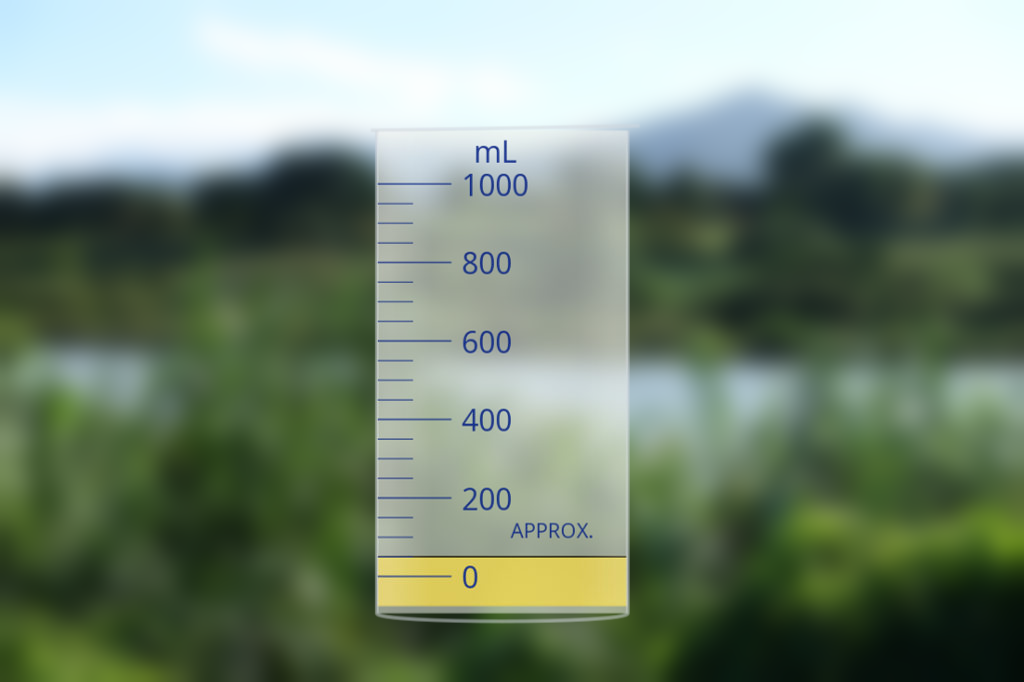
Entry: 50
